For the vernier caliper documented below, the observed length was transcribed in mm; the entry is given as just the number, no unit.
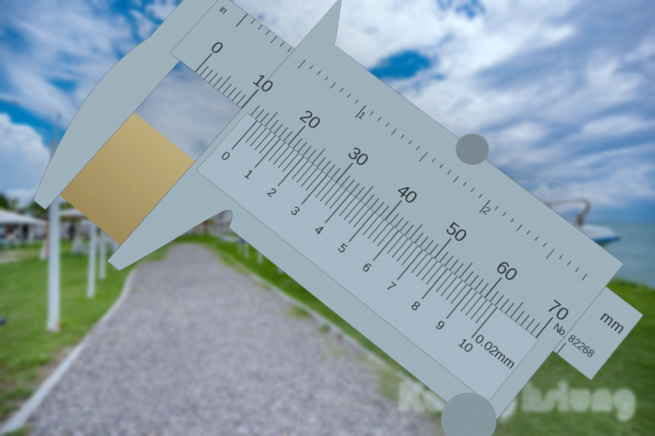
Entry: 13.4
